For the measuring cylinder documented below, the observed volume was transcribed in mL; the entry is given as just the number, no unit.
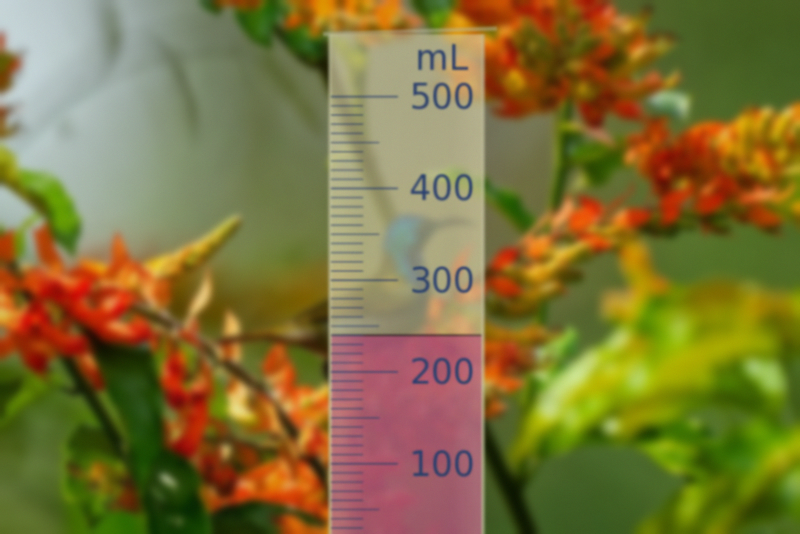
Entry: 240
